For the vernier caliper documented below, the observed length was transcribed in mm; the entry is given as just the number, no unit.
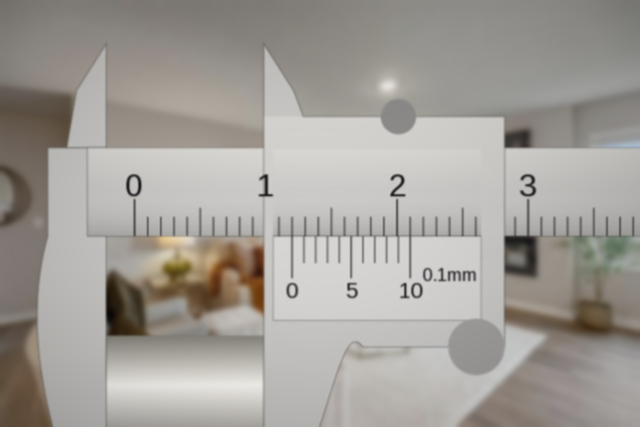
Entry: 12.0
